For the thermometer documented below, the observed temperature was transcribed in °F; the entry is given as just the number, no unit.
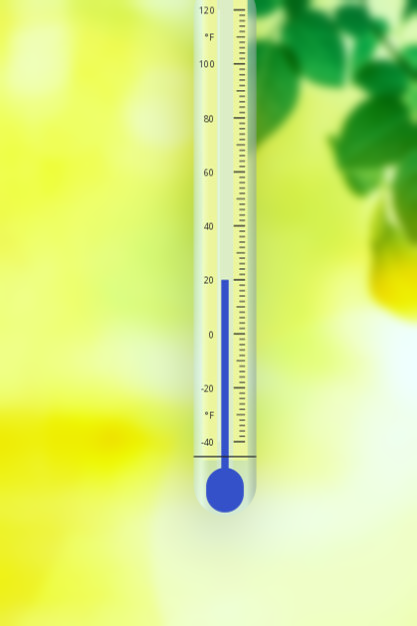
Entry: 20
